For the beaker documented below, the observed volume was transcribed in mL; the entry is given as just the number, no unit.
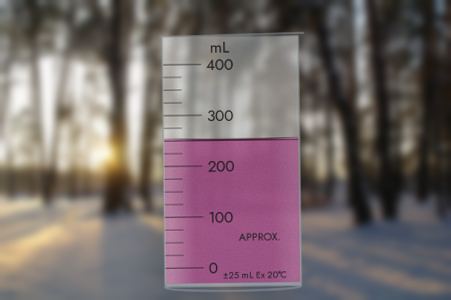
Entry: 250
